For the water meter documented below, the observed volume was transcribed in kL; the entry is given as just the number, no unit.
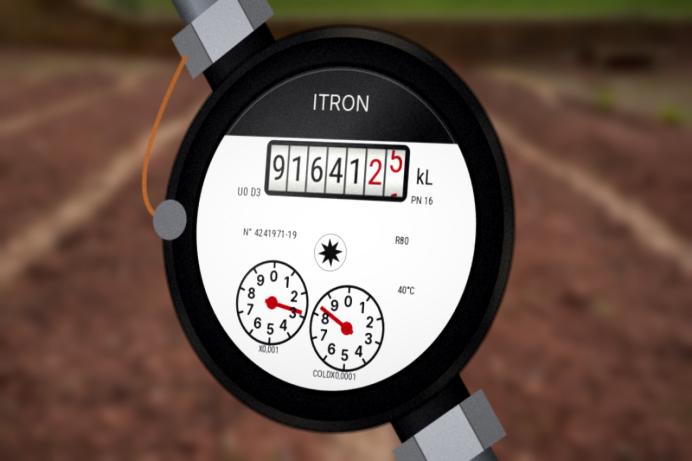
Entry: 91641.2528
